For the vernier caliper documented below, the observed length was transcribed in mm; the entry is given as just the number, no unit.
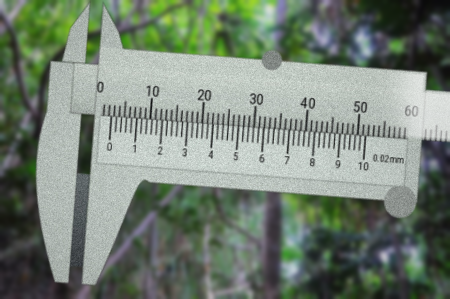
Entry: 2.5
